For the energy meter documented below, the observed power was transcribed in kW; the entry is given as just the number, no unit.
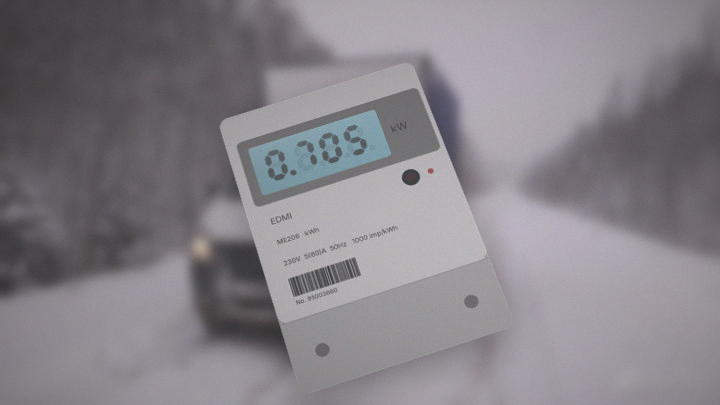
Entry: 0.705
